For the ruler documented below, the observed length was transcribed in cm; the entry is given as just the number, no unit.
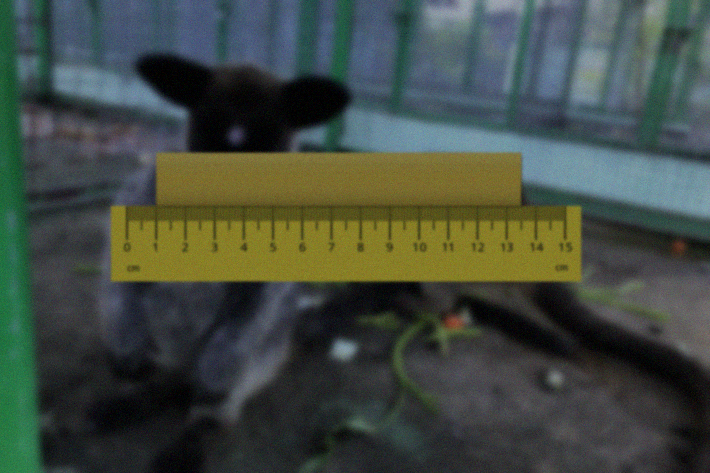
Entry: 12.5
